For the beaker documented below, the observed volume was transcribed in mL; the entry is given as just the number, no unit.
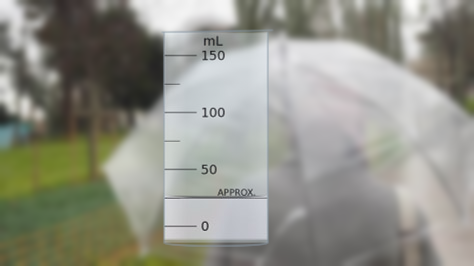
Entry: 25
